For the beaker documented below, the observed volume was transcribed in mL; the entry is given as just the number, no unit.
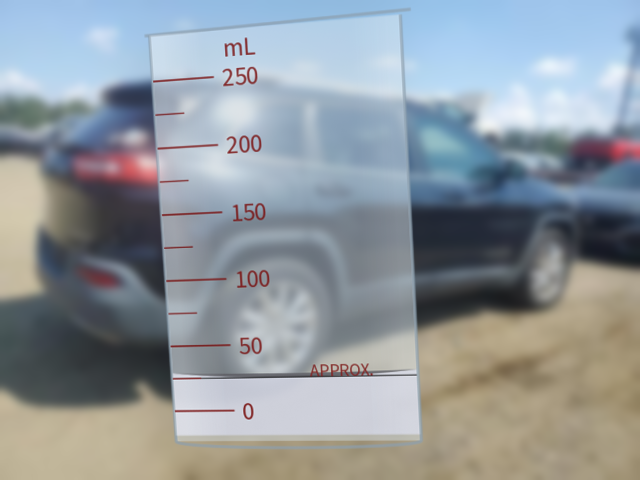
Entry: 25
